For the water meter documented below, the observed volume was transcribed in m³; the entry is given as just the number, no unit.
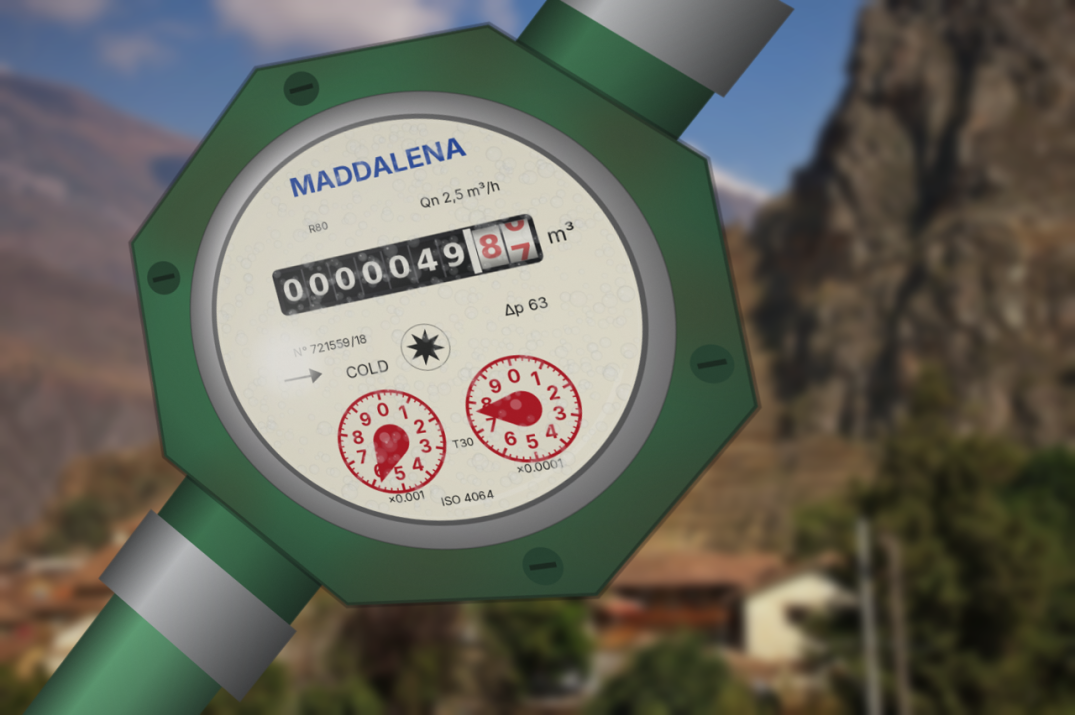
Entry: 49.8657
